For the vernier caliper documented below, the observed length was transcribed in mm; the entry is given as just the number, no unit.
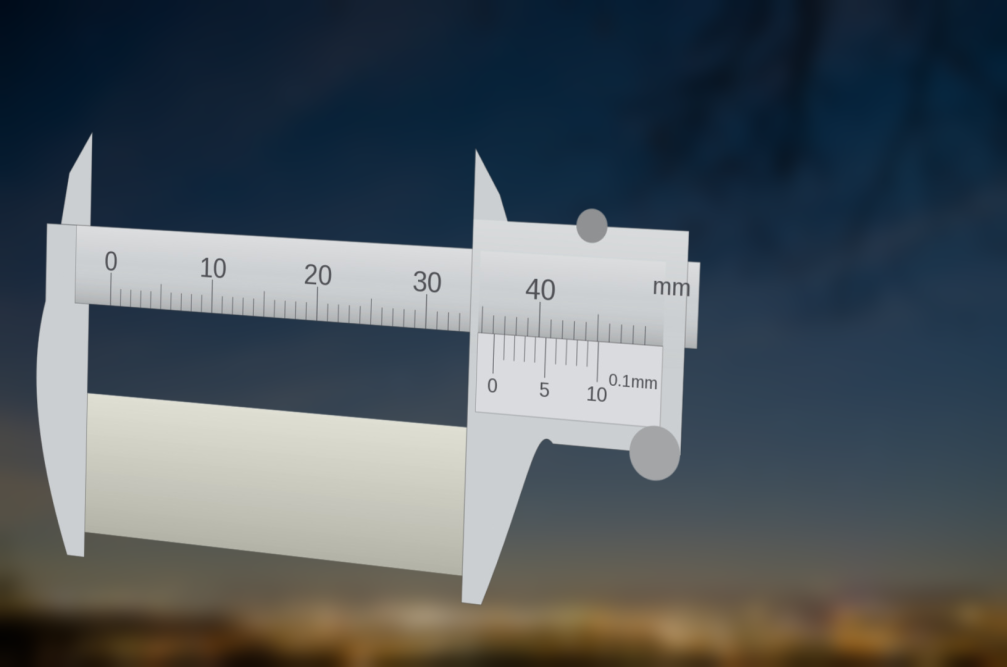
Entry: 36.1
